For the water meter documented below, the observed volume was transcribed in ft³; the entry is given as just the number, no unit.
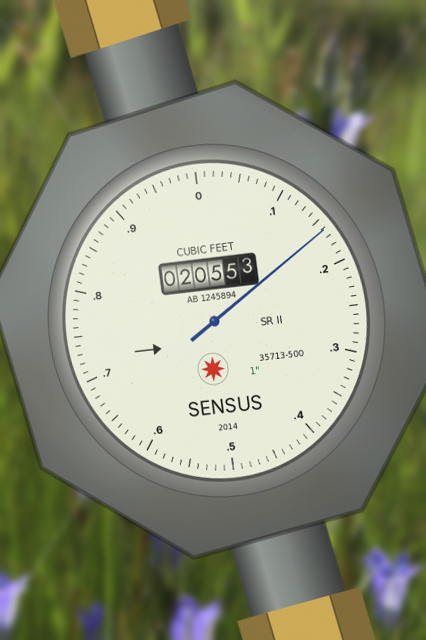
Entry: 20553.16
